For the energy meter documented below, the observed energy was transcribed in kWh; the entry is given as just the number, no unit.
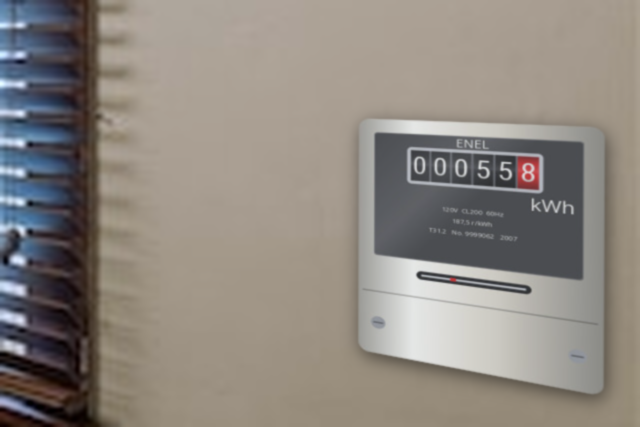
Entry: 55.8
